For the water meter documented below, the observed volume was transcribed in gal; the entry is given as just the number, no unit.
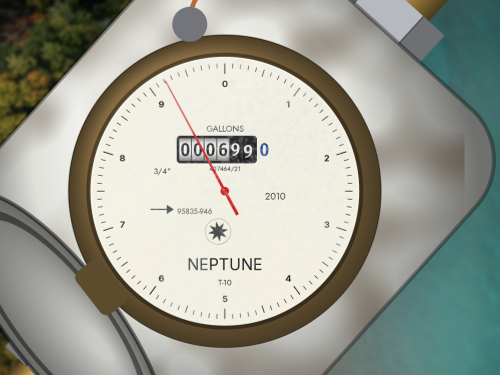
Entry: 6989.2
